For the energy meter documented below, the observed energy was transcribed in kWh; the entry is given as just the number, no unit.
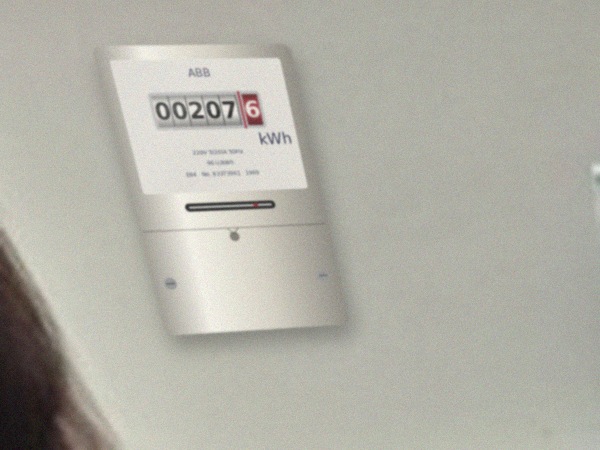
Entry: 207.6
